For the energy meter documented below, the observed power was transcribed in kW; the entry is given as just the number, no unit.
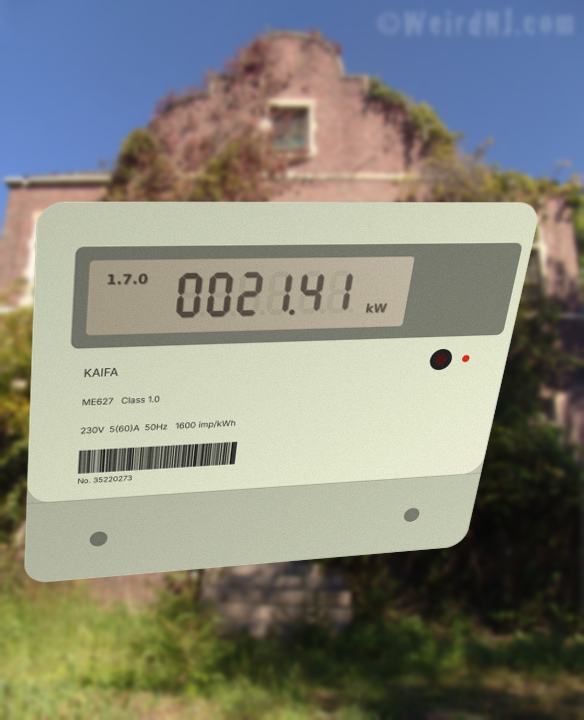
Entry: 21.41
